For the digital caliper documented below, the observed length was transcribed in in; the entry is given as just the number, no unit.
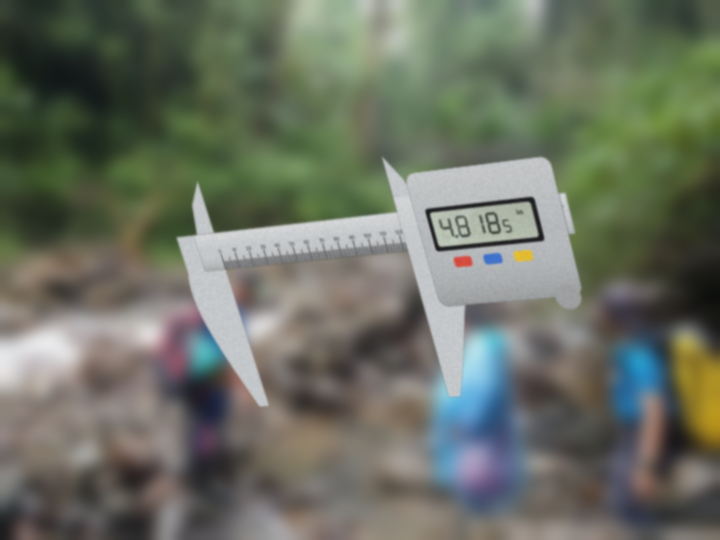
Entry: 4.8185
